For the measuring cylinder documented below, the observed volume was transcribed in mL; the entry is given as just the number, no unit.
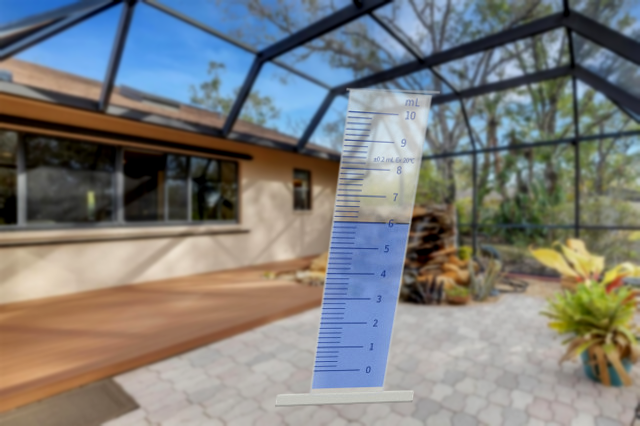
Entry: 6
